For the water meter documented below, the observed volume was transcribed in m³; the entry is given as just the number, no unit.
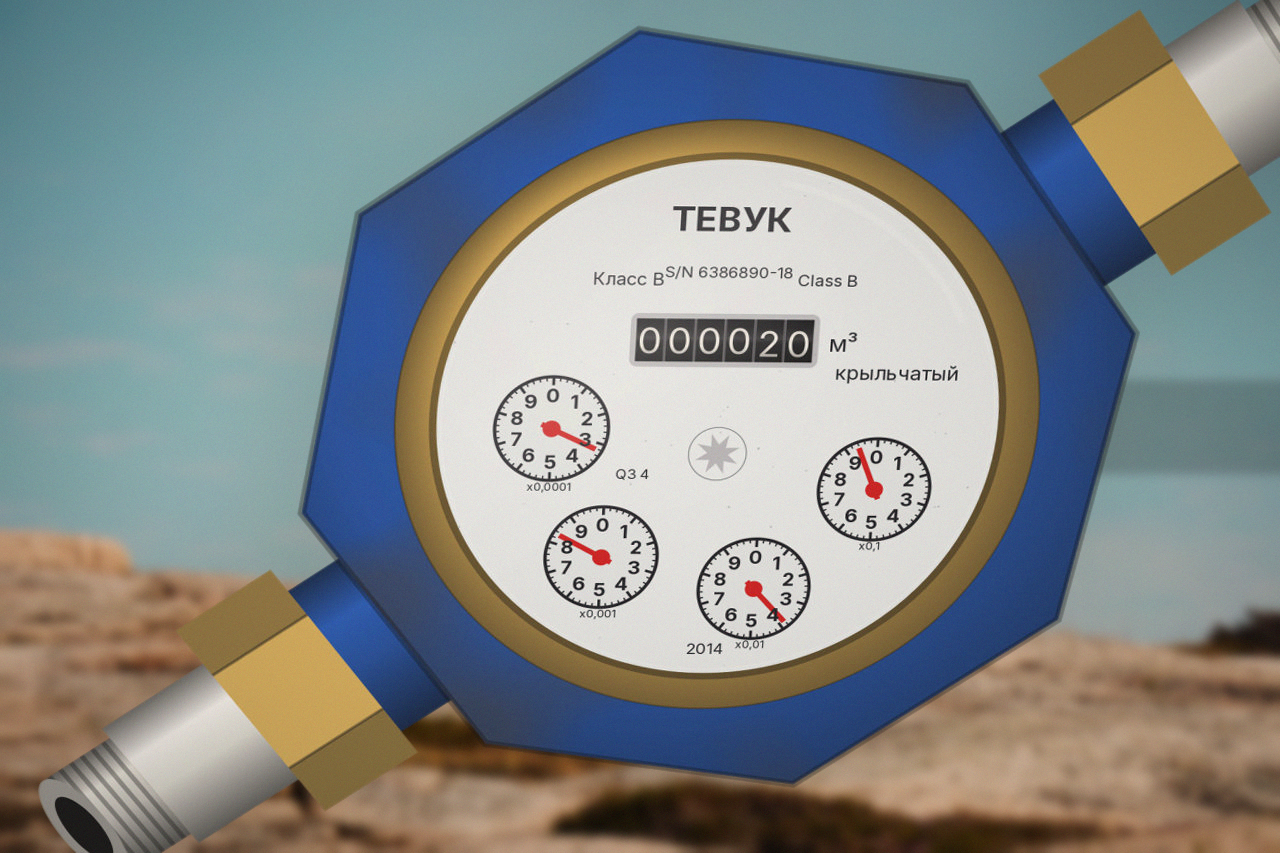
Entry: 19.9383
